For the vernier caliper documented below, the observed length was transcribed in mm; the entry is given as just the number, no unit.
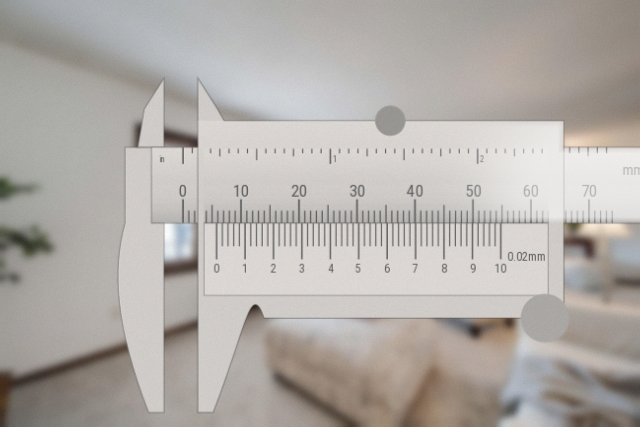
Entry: 5.8
